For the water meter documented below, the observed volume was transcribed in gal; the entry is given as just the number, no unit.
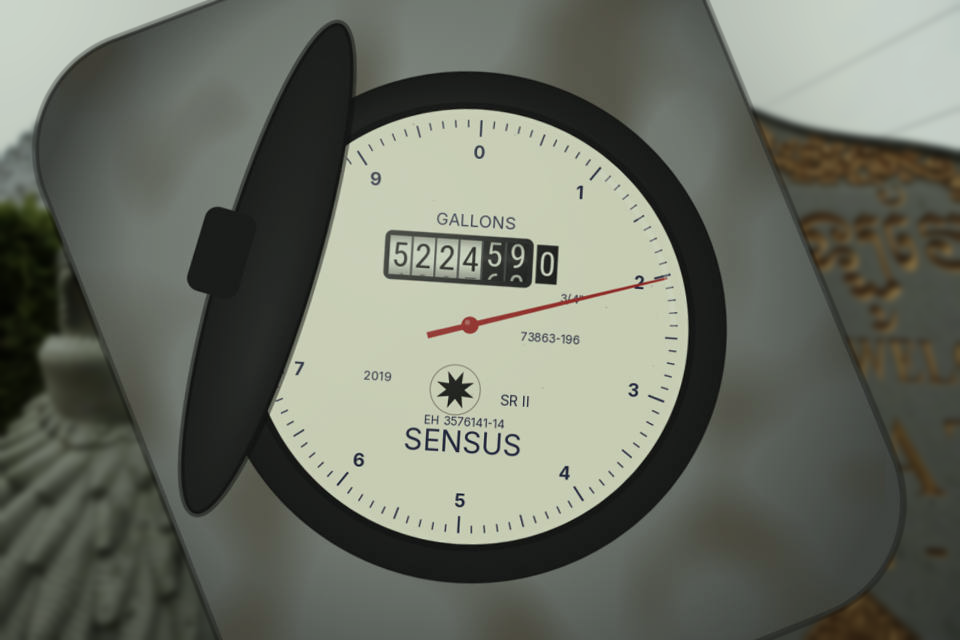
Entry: 5224592.0
